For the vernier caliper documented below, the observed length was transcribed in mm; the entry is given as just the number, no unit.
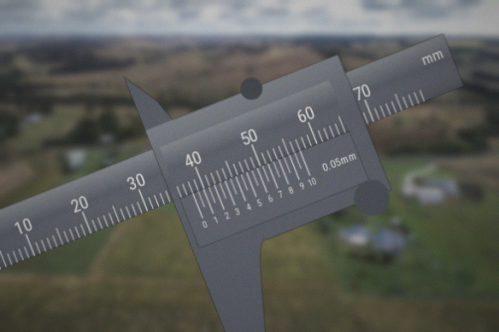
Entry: 38.0
